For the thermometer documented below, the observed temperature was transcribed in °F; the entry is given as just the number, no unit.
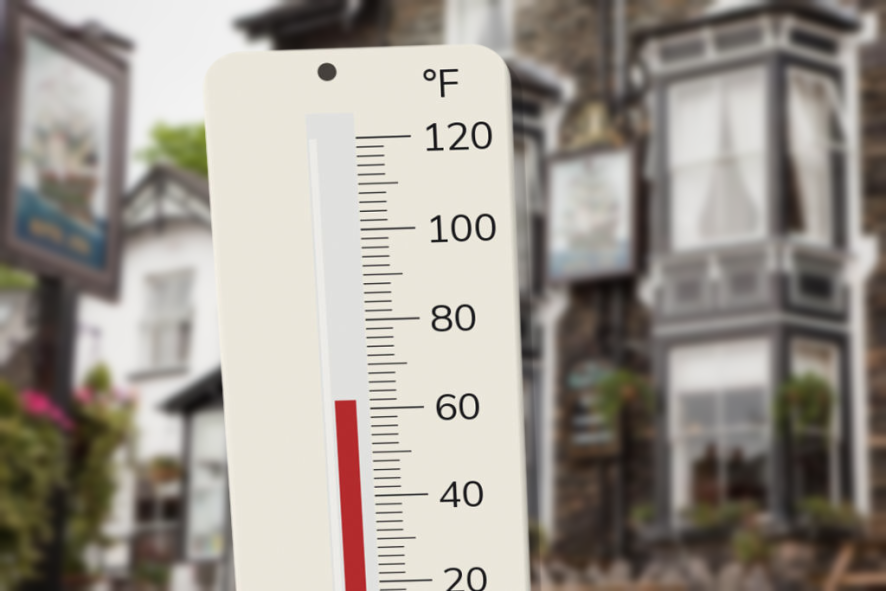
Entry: 62
